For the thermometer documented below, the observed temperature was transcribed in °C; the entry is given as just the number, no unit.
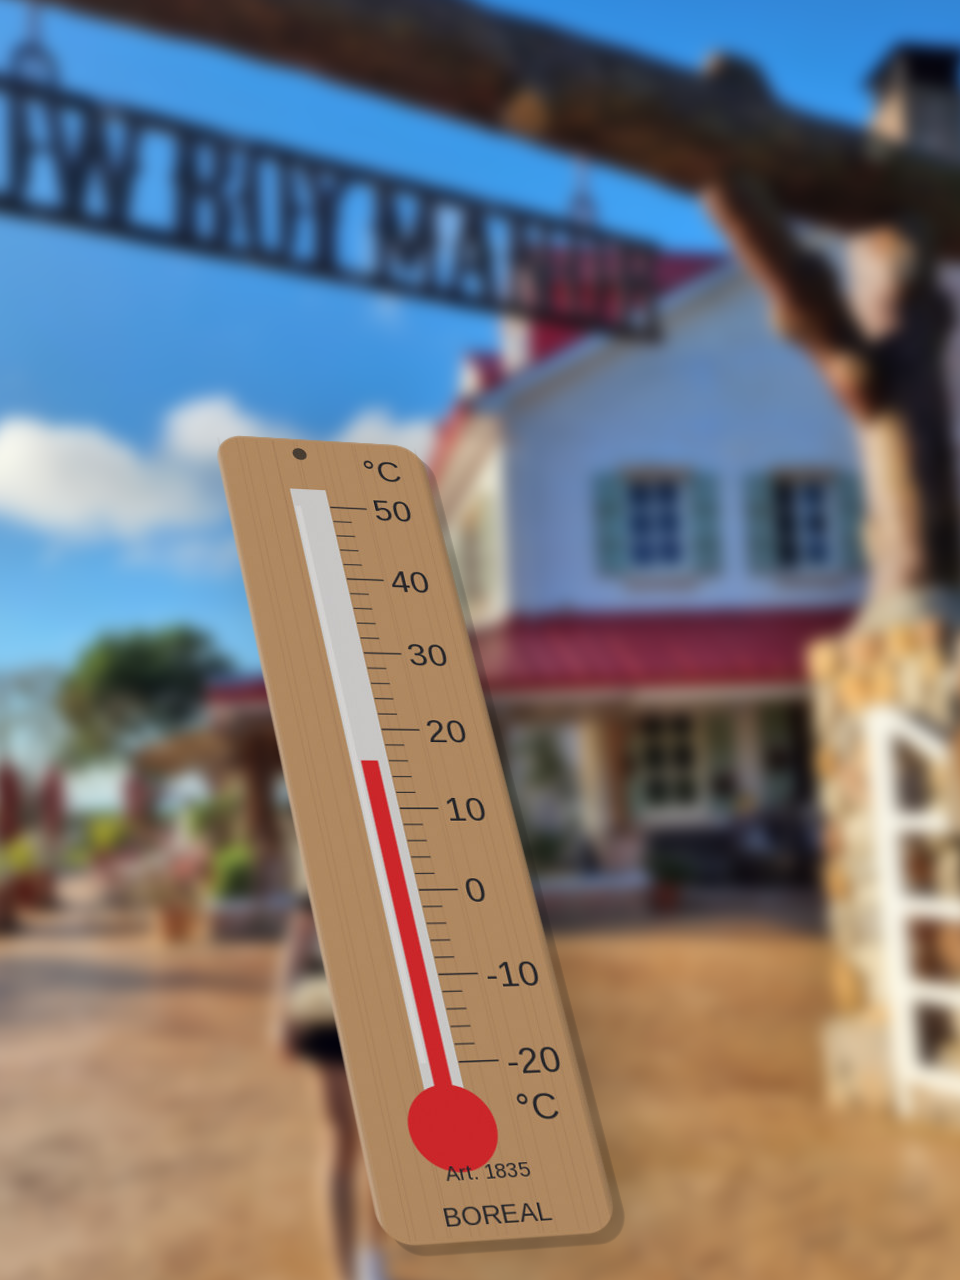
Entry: 16
